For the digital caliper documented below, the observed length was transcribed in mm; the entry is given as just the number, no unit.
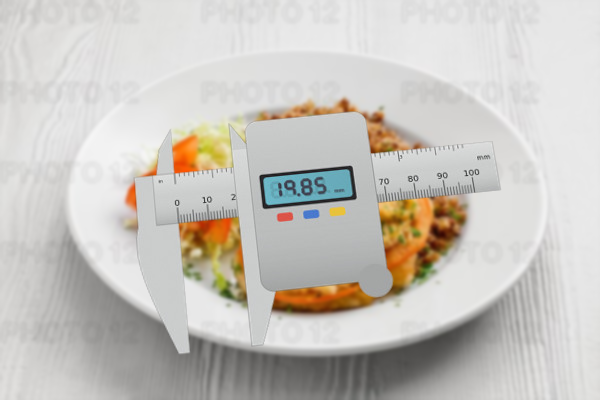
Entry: 19.85
